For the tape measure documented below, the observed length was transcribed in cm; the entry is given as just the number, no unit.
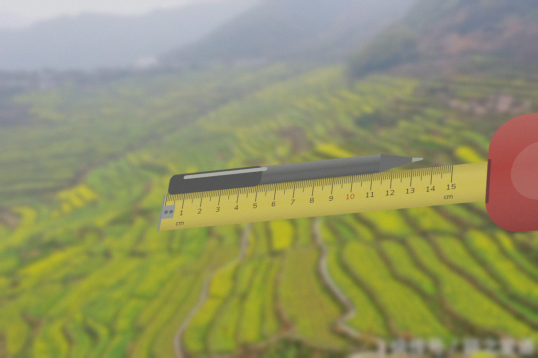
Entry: 13.5
